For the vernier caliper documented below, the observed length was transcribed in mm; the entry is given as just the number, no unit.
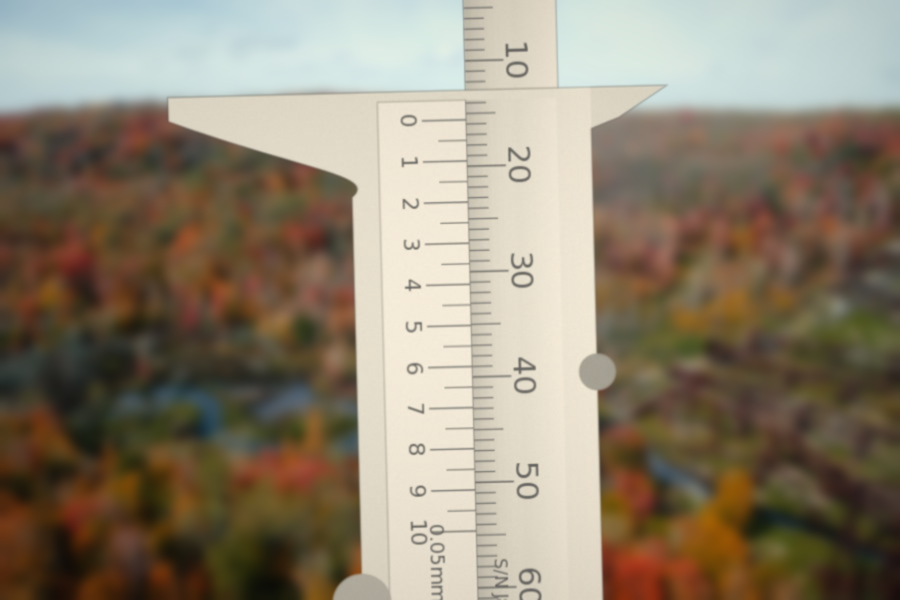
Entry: 15.6
